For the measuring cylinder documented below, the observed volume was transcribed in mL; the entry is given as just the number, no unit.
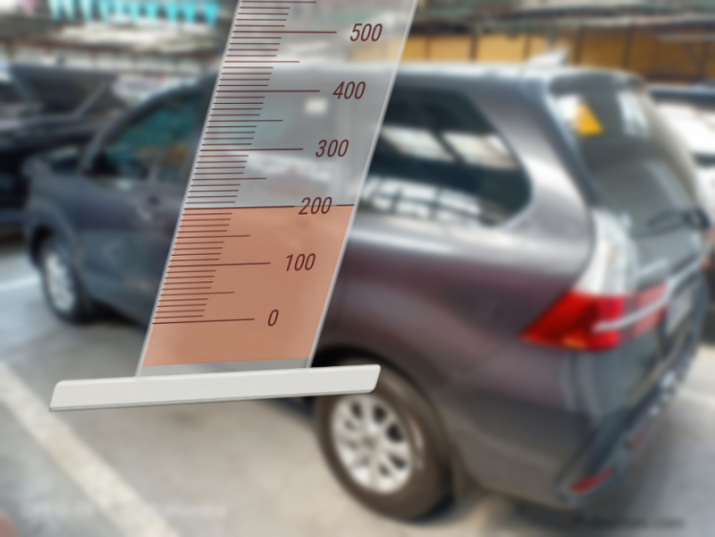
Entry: 200
